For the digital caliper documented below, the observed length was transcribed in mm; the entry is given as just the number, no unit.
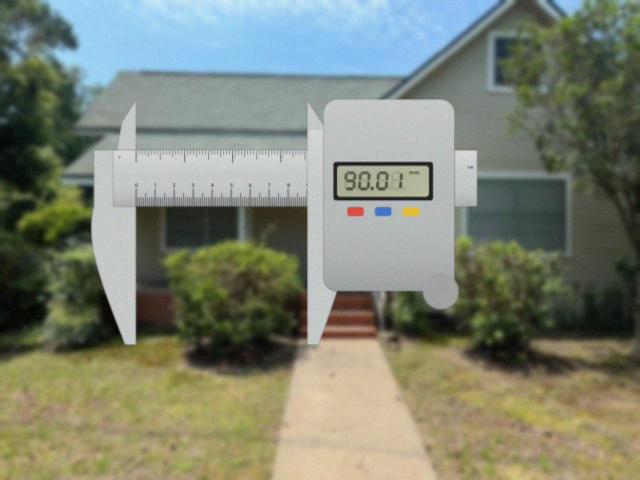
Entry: 90.01
